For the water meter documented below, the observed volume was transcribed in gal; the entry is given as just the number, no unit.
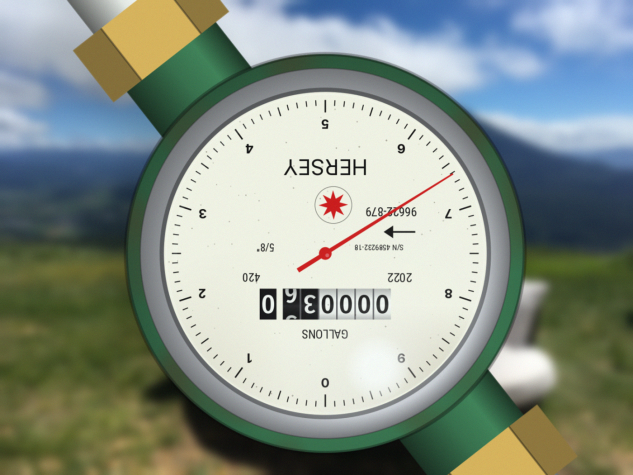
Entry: 356.6
